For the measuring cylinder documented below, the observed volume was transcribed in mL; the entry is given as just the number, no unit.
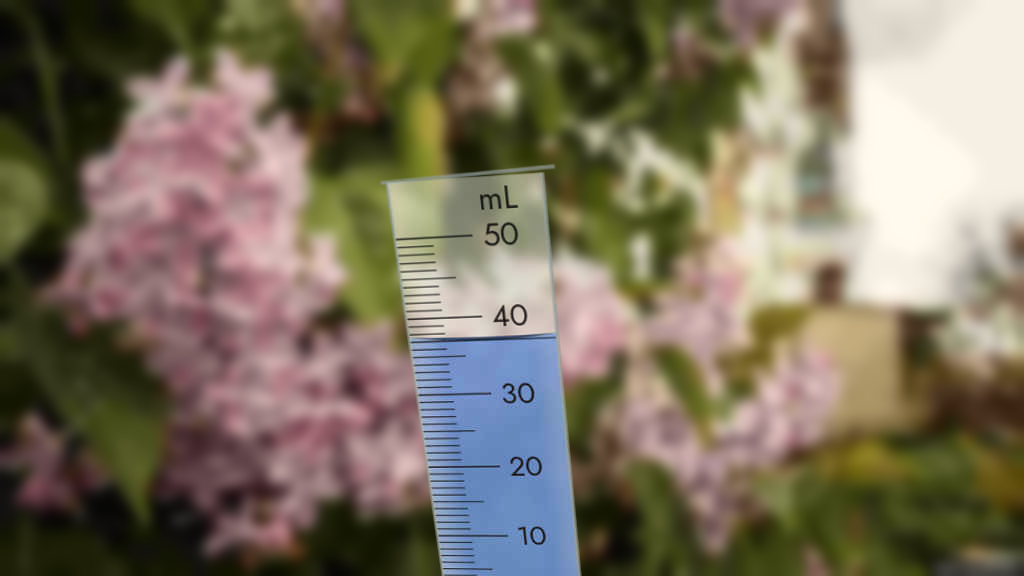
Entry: 37
